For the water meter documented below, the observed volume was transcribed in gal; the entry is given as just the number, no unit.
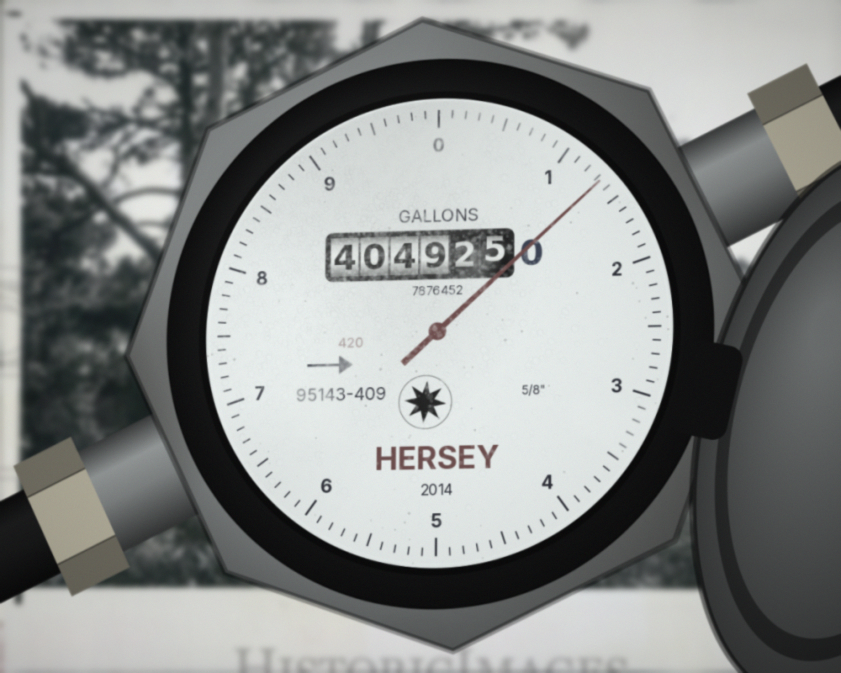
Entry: 4049251.3
